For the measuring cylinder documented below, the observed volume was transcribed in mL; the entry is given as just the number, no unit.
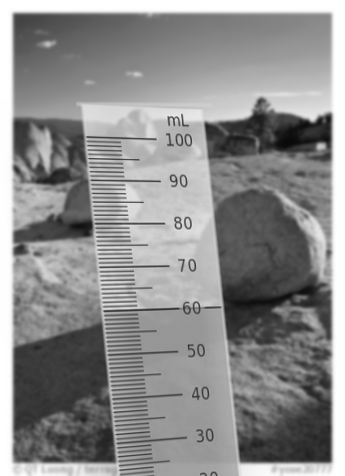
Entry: 60
